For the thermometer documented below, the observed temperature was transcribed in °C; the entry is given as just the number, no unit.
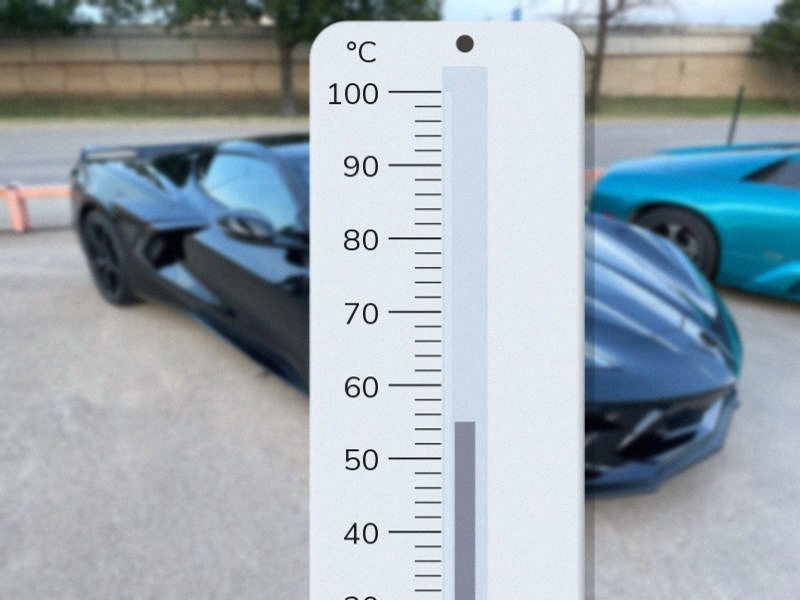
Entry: 55
